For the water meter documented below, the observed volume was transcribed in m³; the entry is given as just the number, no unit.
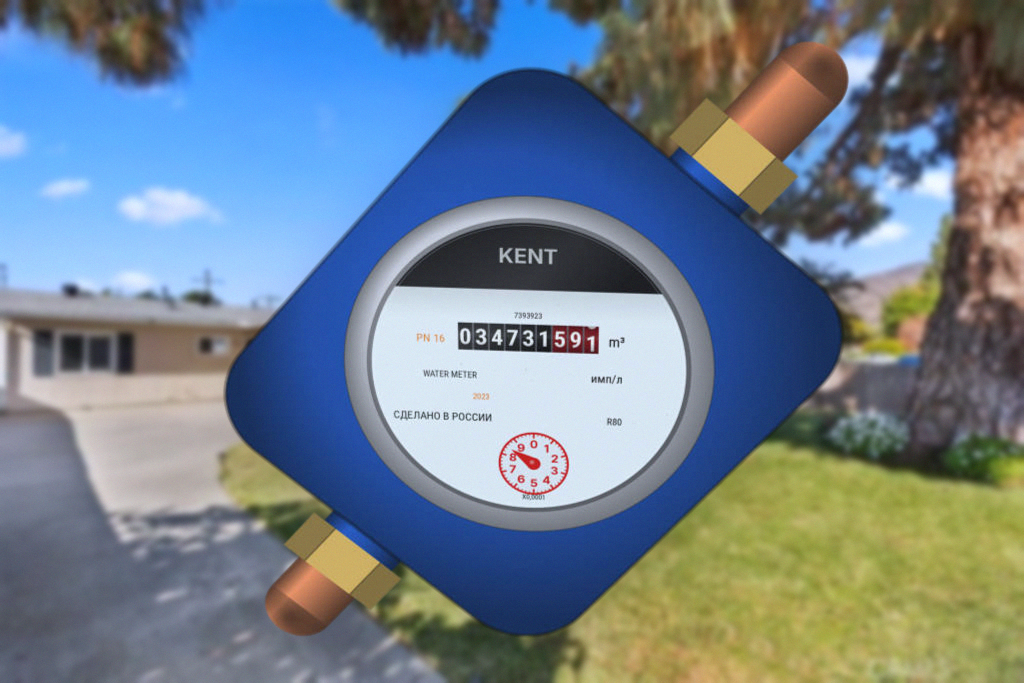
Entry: 34731.5908
